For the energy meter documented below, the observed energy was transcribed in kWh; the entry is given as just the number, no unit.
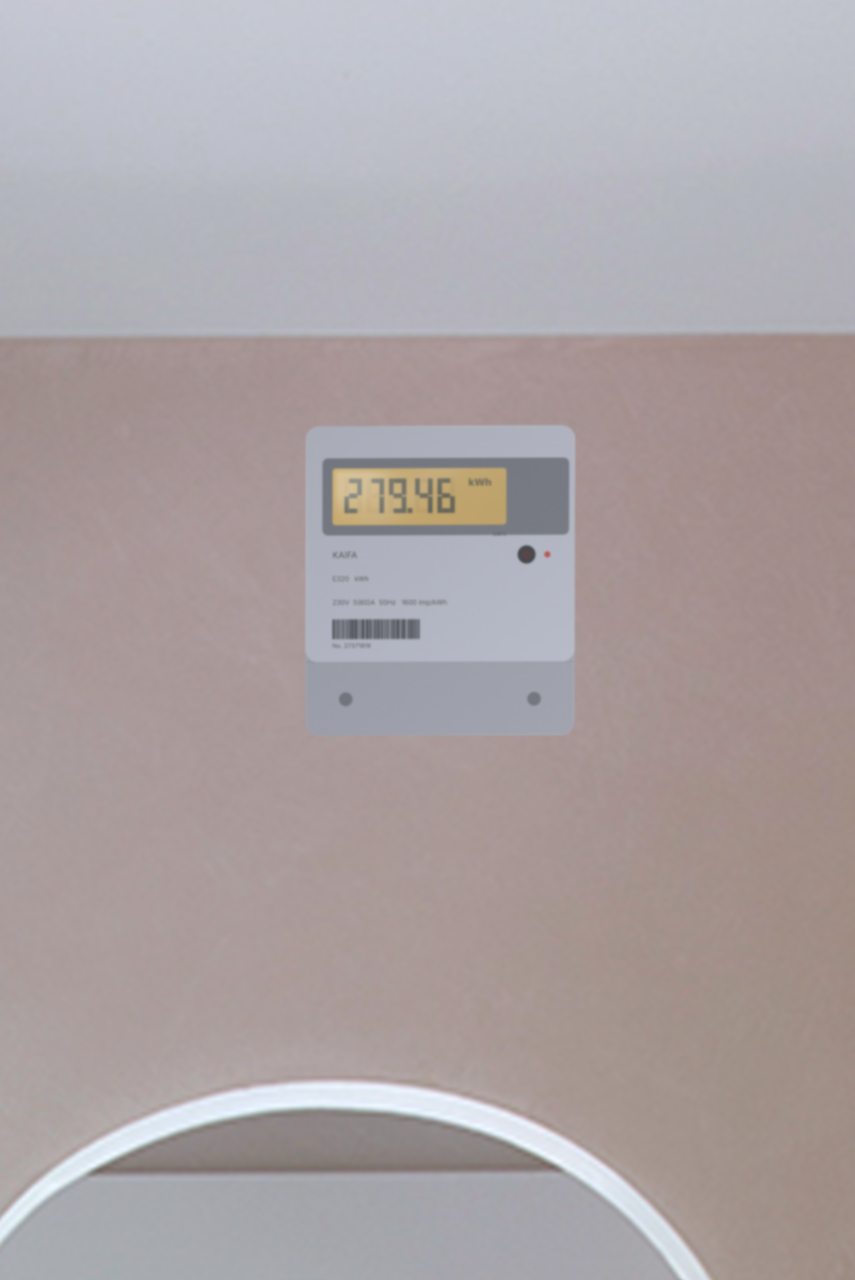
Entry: 279.46
